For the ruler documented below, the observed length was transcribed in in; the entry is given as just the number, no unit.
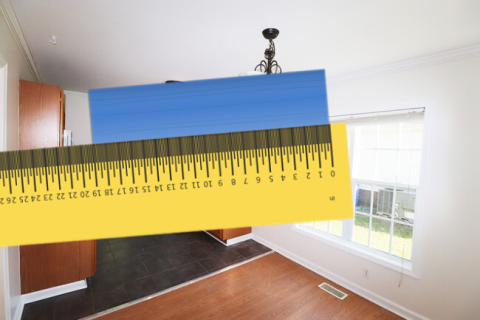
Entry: 19
